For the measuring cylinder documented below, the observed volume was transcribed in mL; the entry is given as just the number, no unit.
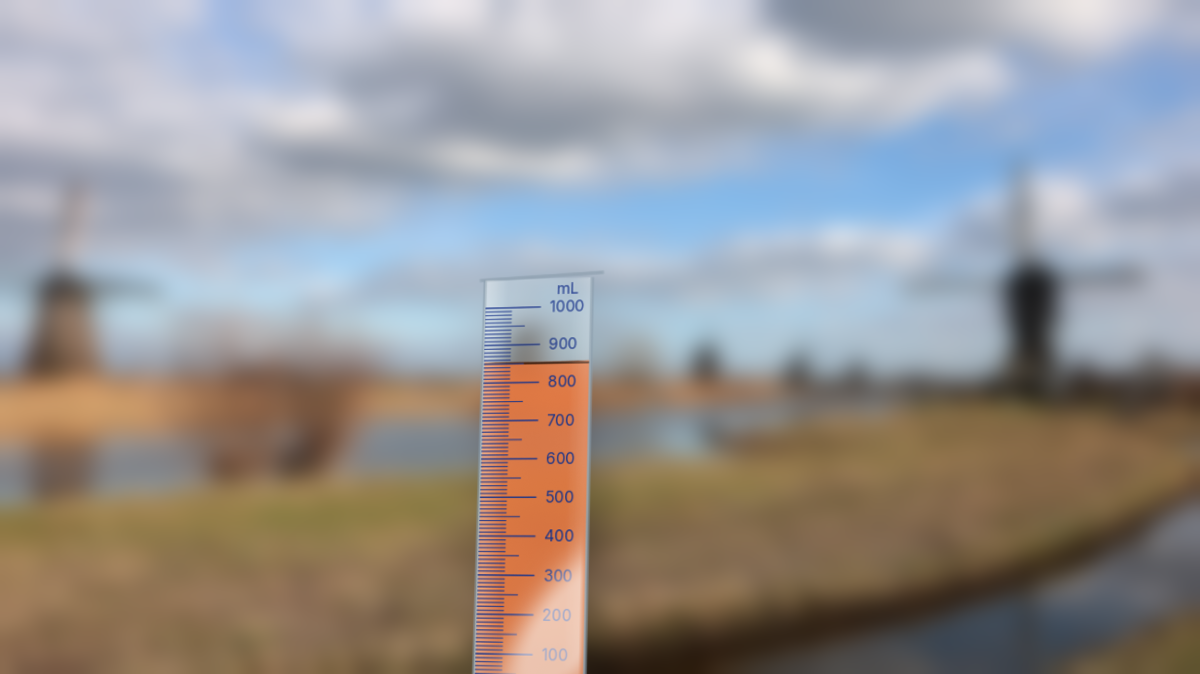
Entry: 850
